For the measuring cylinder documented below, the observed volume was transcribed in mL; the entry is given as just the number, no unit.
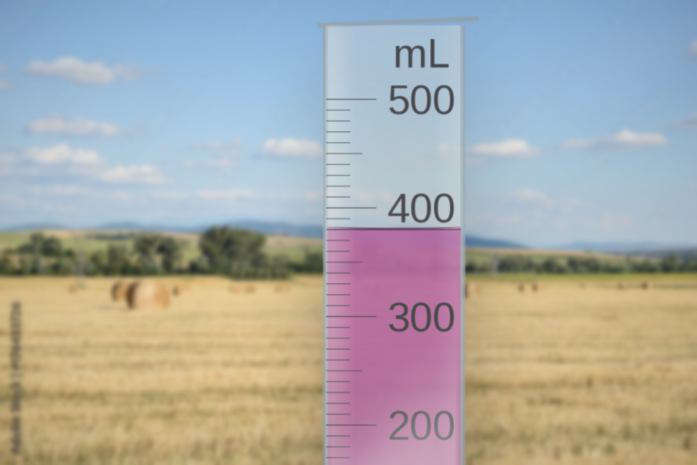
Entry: 380
